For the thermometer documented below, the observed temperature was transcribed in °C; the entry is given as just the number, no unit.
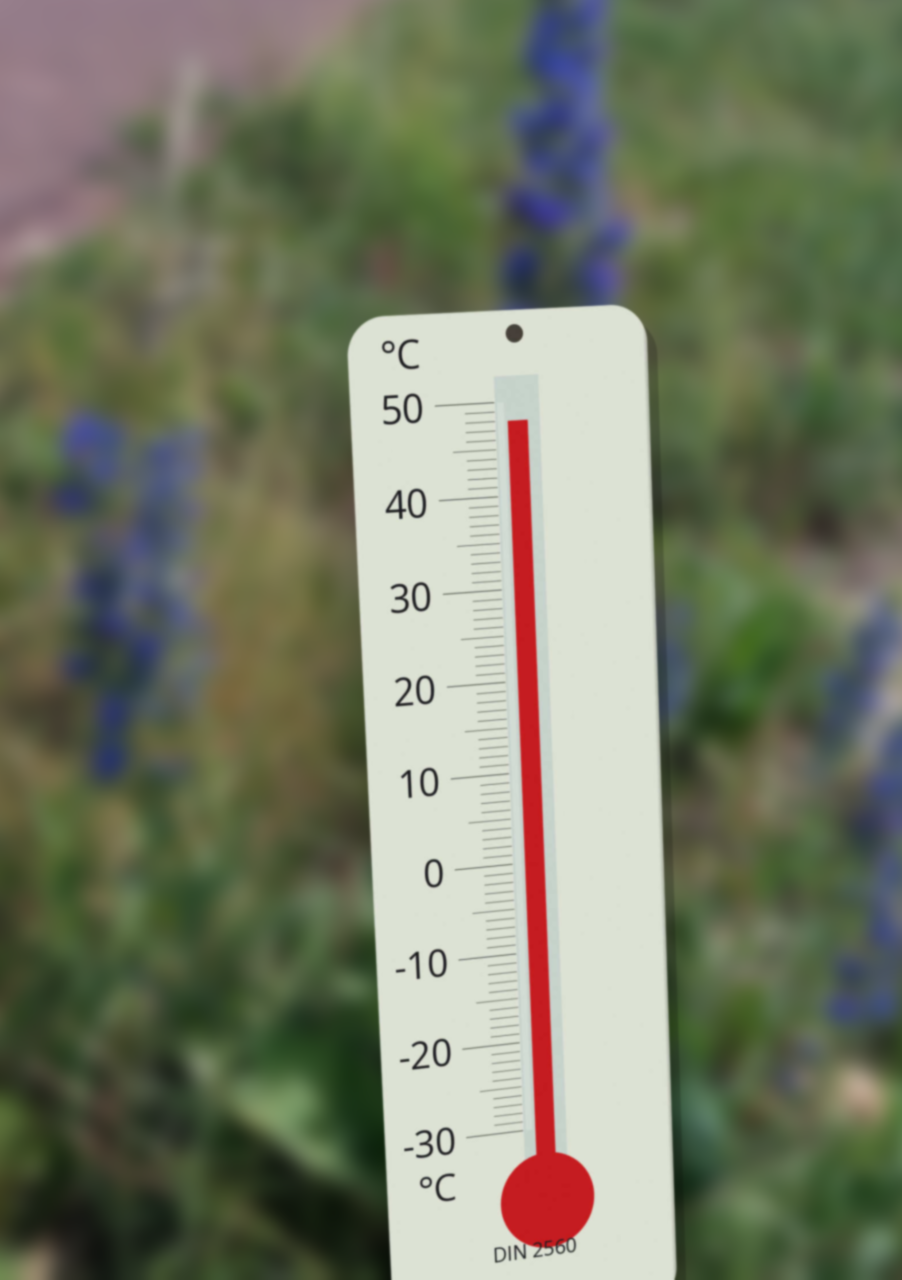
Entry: 48
